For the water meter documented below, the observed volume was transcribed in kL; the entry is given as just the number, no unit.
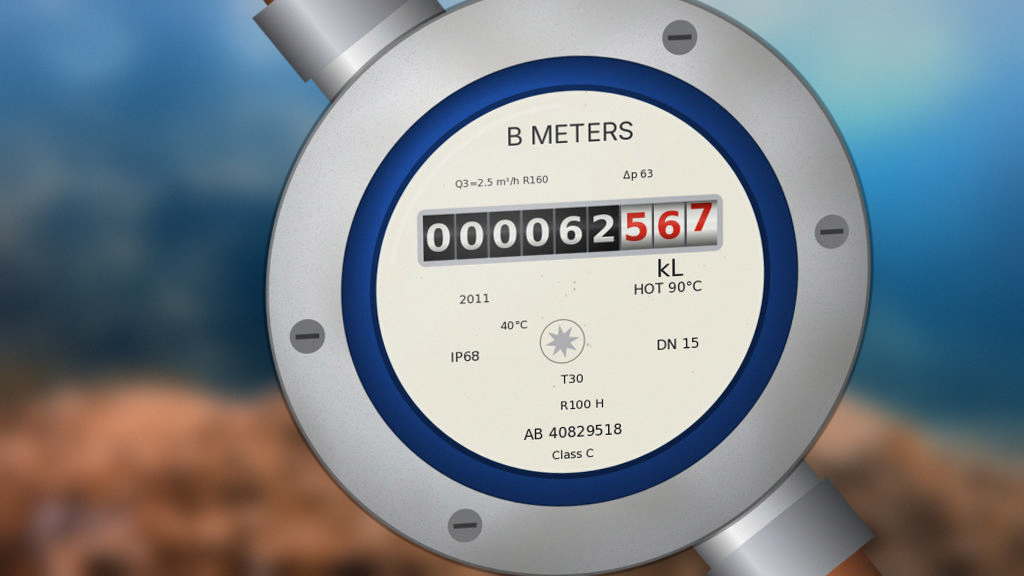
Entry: 62.567
